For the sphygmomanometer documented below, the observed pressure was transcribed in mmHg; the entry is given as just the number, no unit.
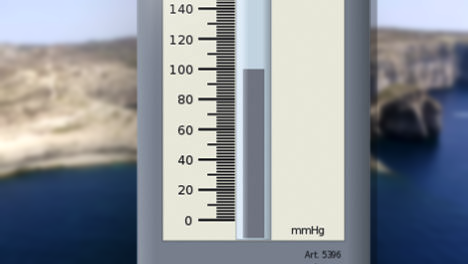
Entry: 100
